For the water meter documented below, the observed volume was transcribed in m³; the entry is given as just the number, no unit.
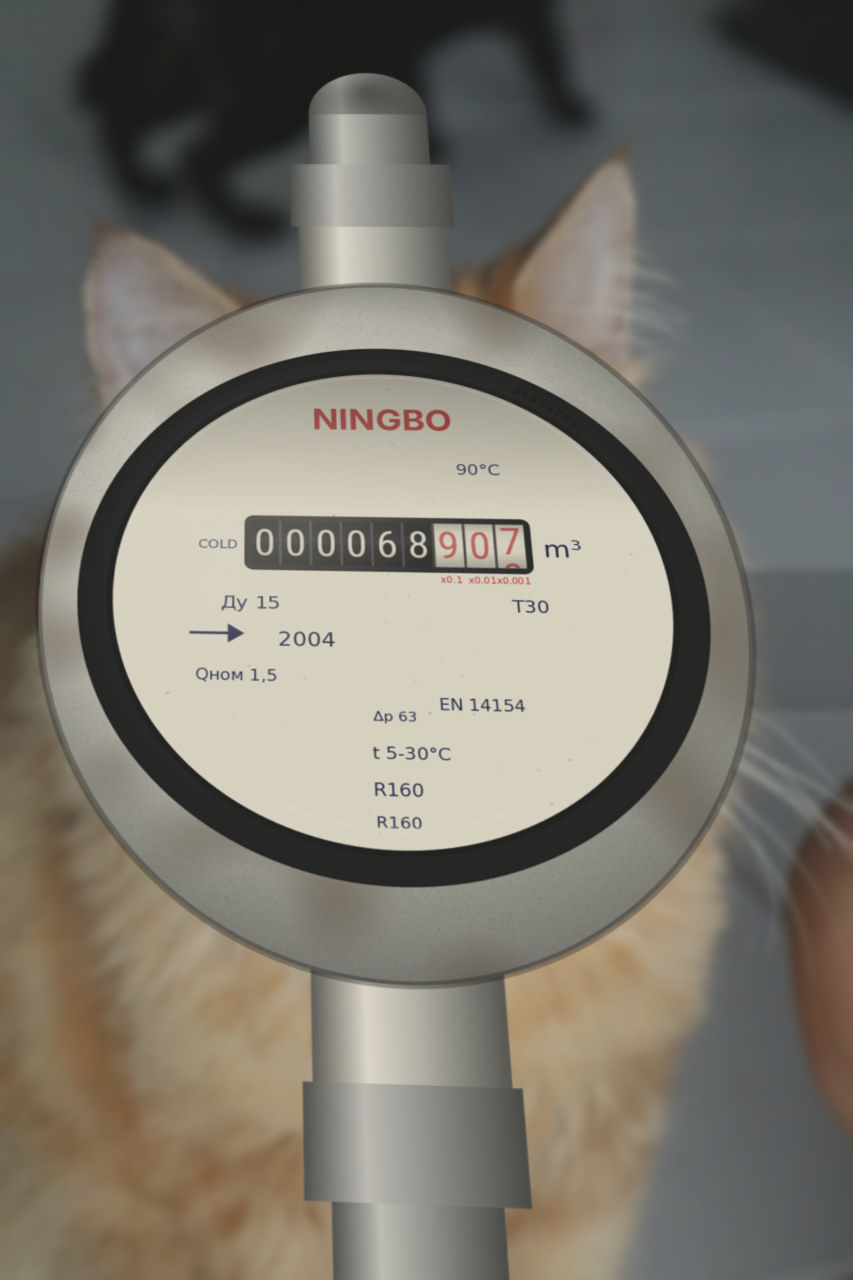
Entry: 68.907
